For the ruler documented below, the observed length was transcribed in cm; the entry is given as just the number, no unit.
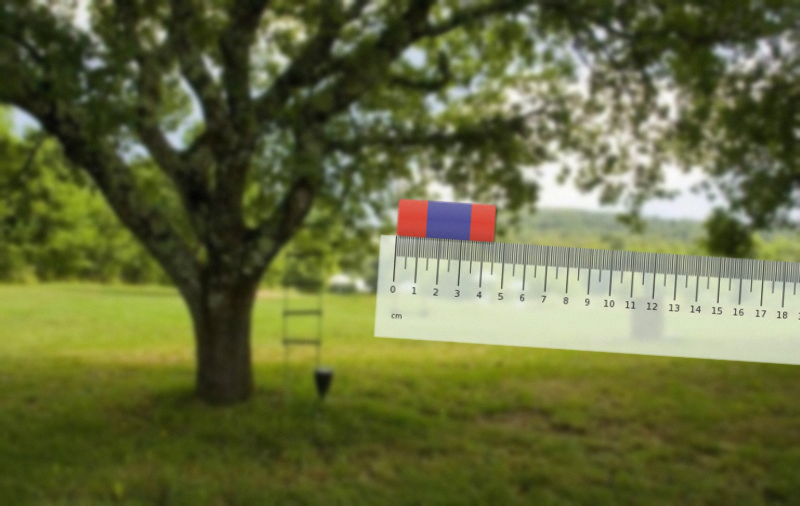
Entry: 4.5
